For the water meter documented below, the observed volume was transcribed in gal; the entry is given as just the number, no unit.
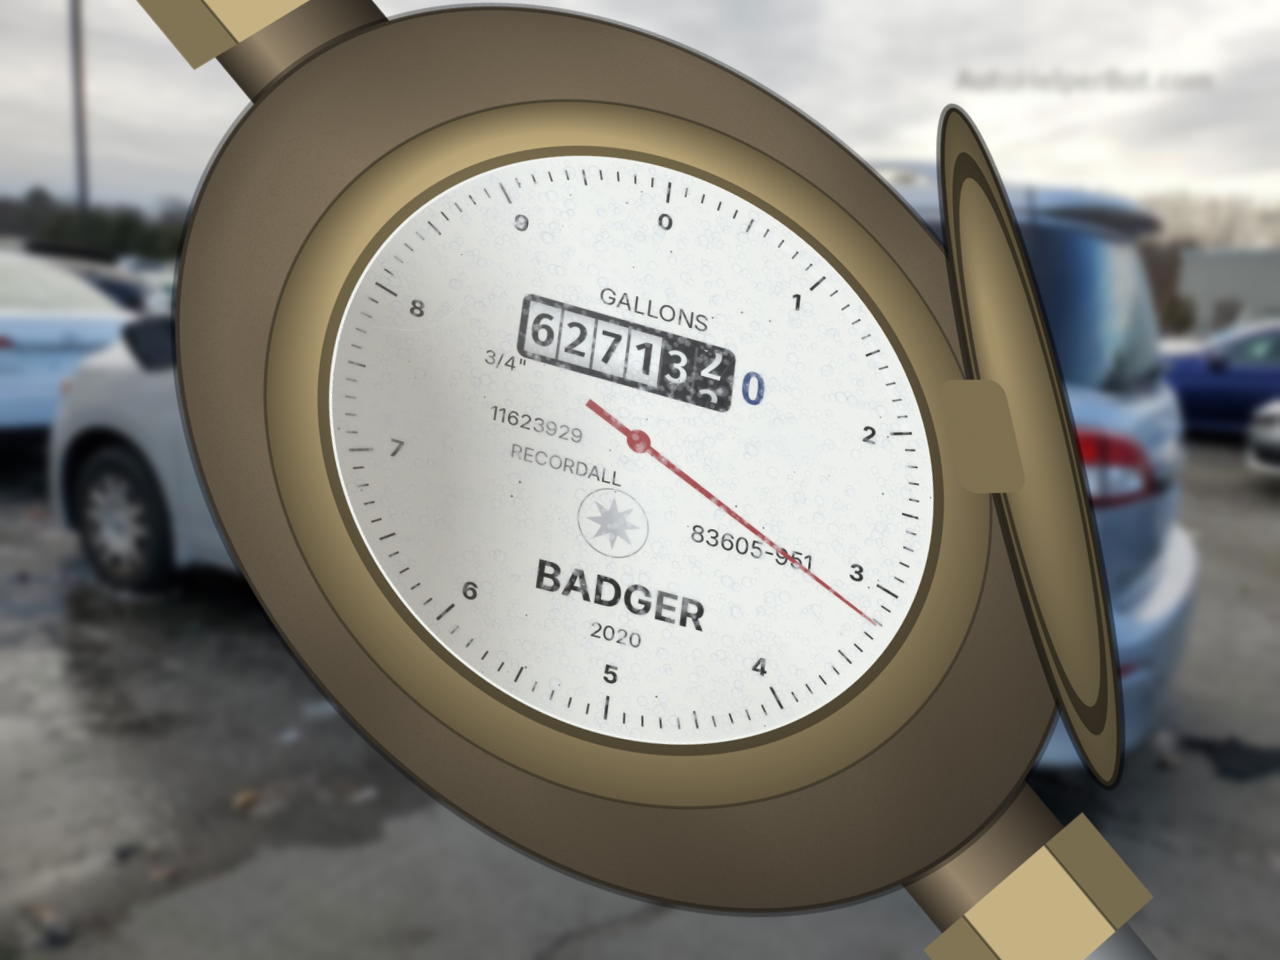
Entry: 6271323.2
